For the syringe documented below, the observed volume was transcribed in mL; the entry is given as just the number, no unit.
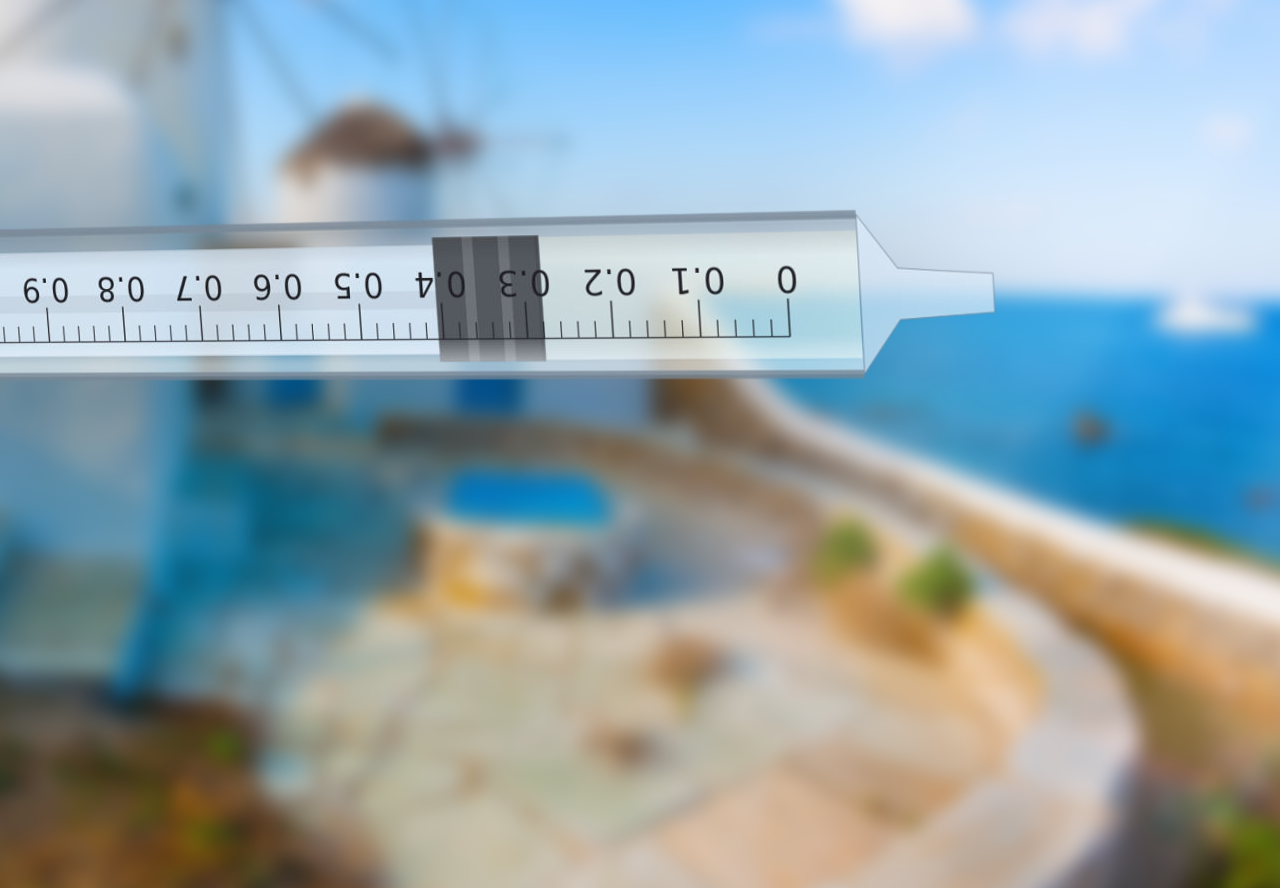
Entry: 0.28
